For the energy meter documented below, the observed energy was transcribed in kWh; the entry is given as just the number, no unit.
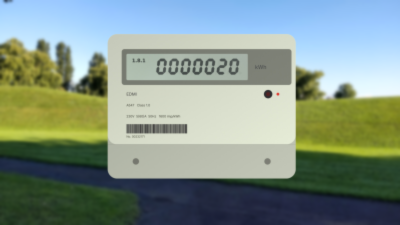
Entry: 20
